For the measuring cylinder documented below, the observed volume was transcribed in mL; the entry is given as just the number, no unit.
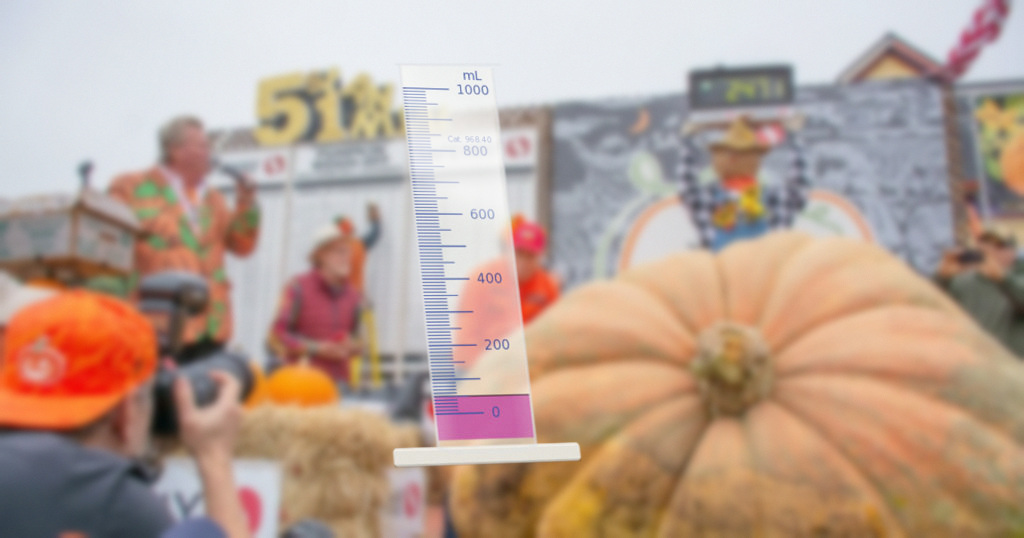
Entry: 50
